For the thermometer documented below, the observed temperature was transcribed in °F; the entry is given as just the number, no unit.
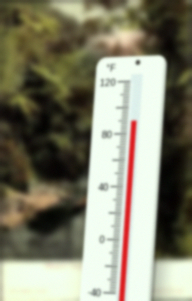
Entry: 90
